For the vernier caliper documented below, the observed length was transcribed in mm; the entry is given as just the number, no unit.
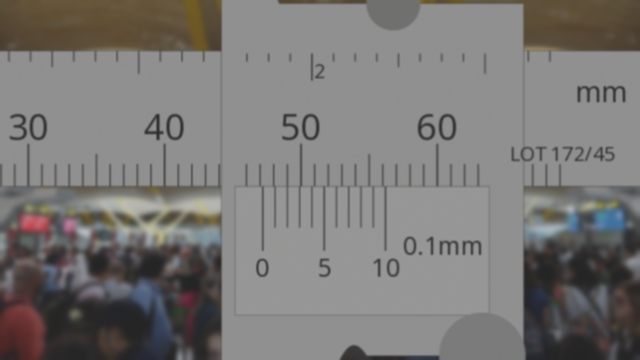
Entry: 47.2
